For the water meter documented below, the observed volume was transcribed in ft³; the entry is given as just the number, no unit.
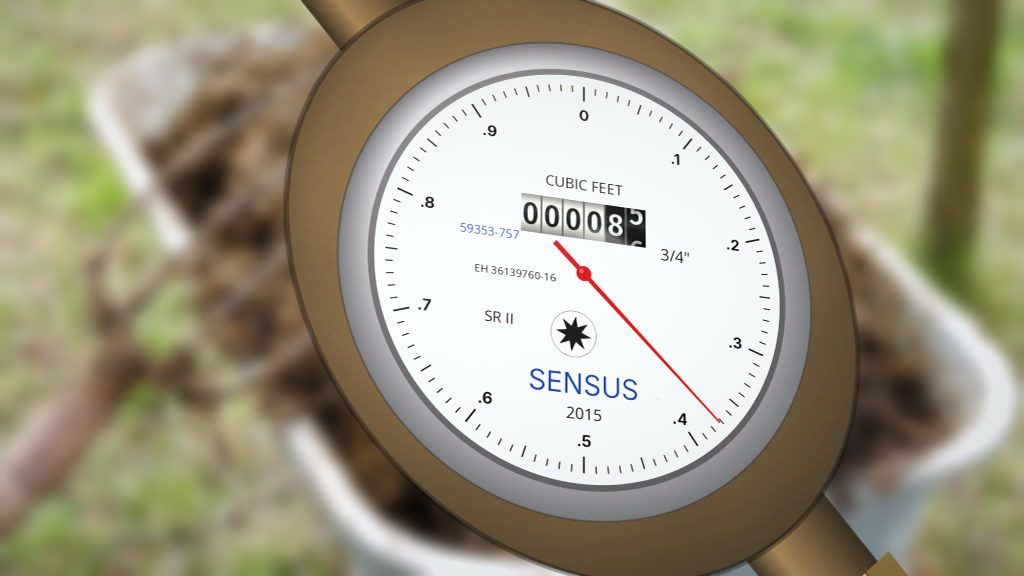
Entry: 85.37
